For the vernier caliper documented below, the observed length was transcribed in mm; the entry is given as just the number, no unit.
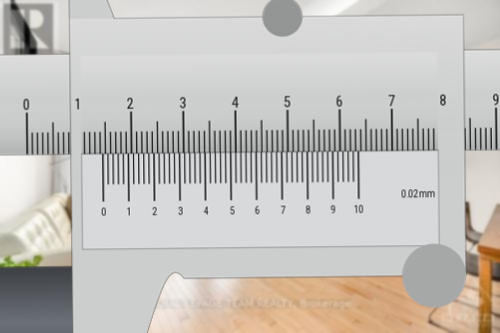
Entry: 14.5
